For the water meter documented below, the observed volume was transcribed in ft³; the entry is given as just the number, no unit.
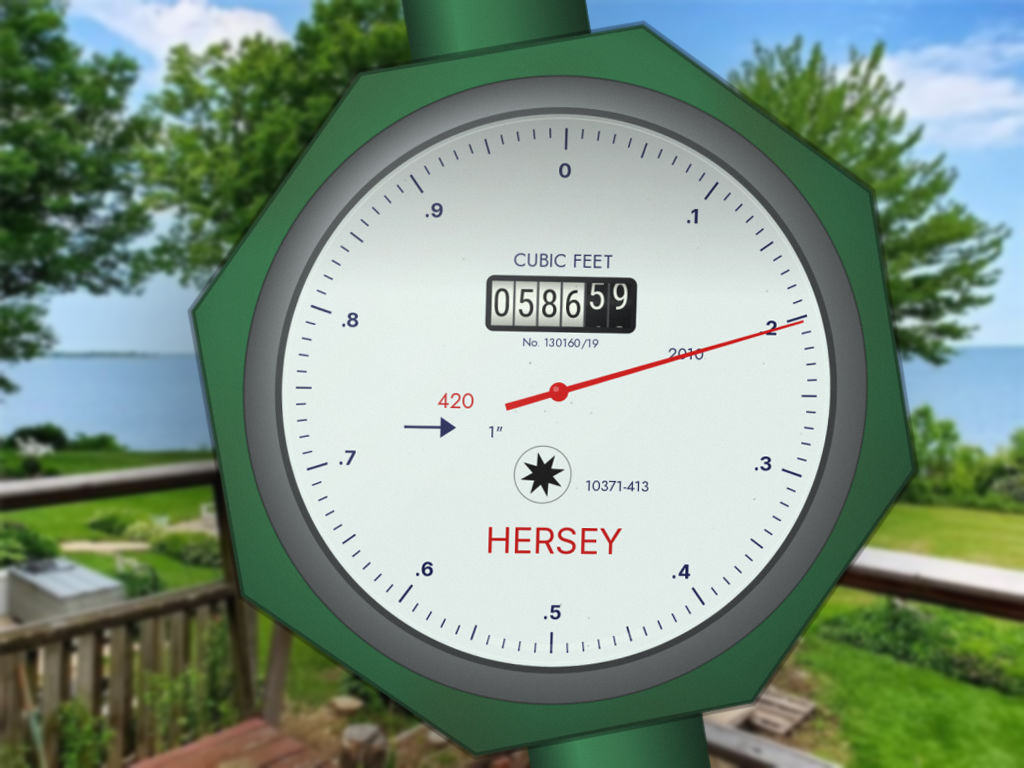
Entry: 58659.20
